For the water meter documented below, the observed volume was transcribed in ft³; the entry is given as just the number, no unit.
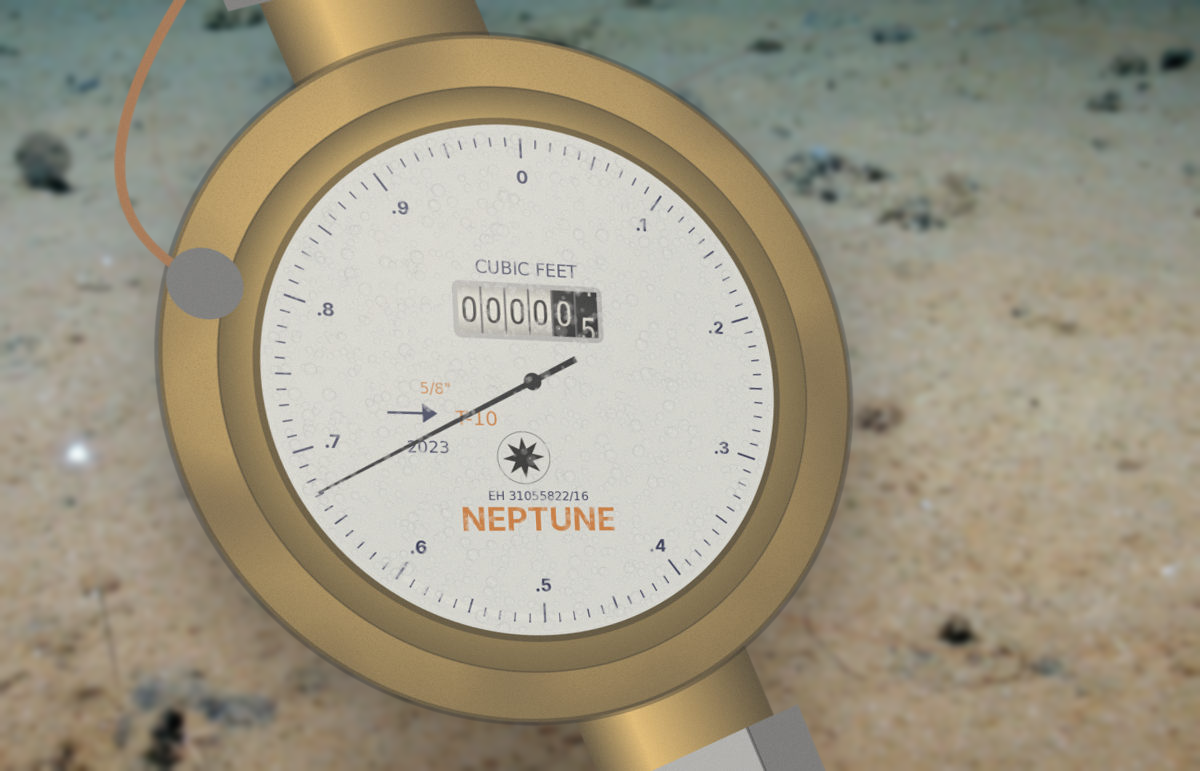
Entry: 4.67
